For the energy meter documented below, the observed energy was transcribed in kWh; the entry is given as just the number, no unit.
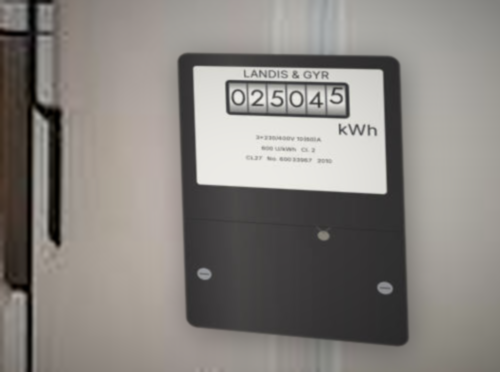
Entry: 25045
